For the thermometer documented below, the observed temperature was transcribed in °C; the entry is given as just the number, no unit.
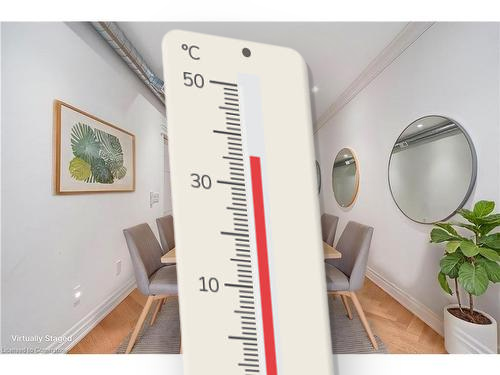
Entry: 36
